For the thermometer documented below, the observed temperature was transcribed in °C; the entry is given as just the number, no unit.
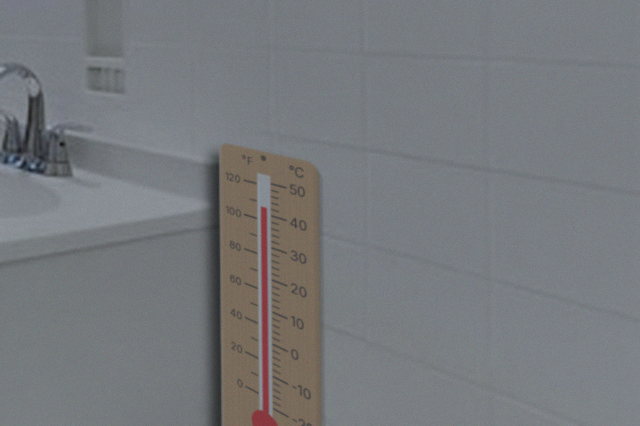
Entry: 42
